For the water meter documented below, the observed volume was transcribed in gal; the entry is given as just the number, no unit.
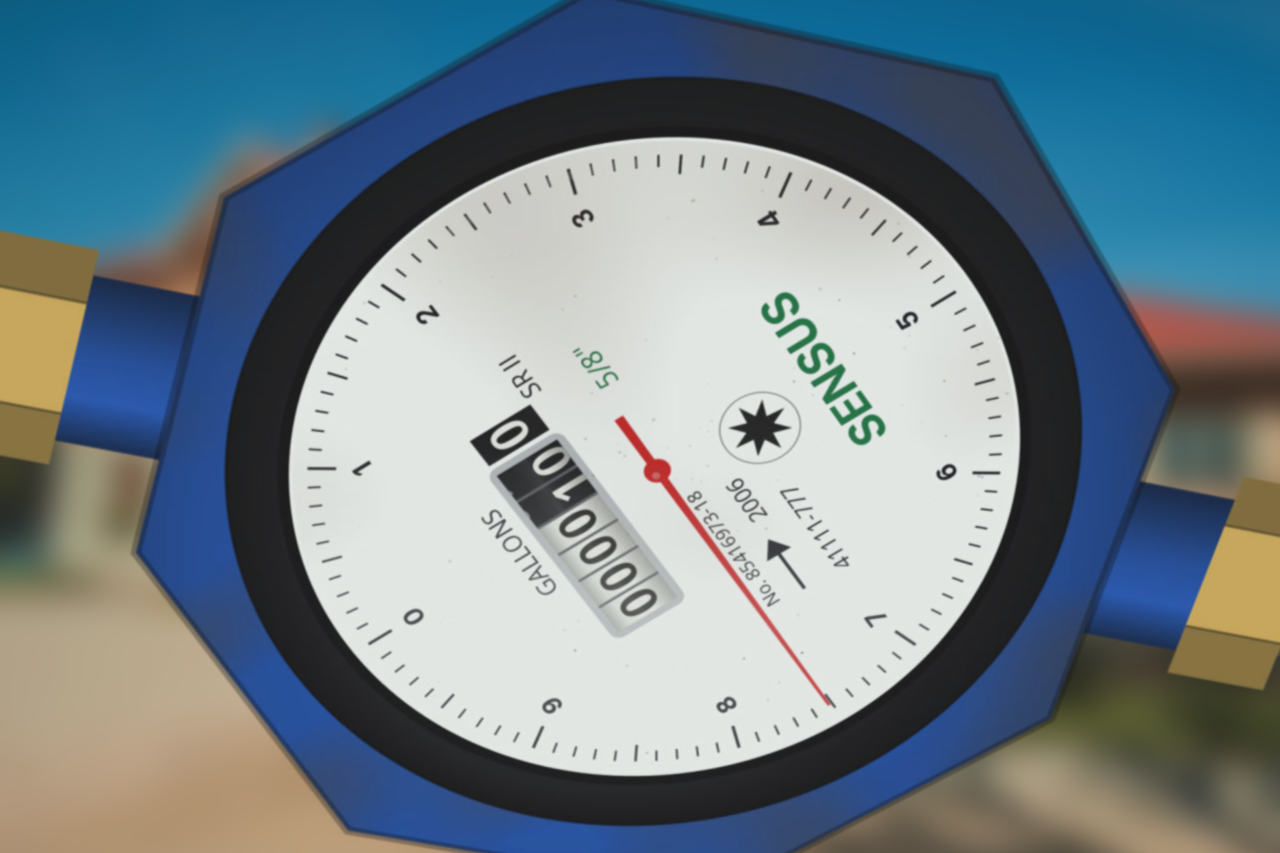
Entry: 97.5
